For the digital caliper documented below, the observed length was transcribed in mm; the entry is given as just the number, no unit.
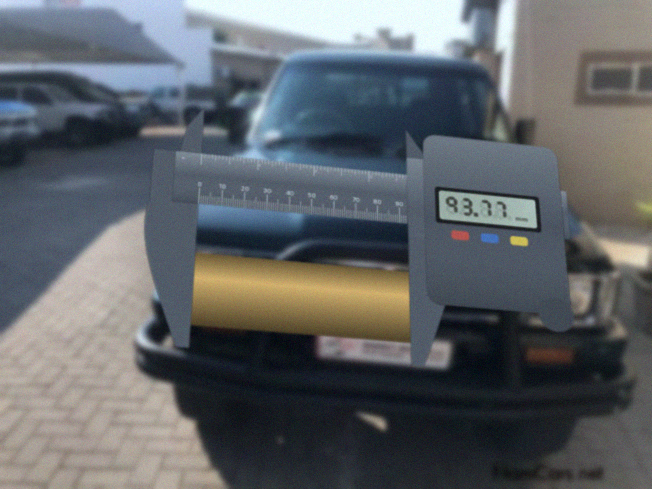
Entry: 93.77
